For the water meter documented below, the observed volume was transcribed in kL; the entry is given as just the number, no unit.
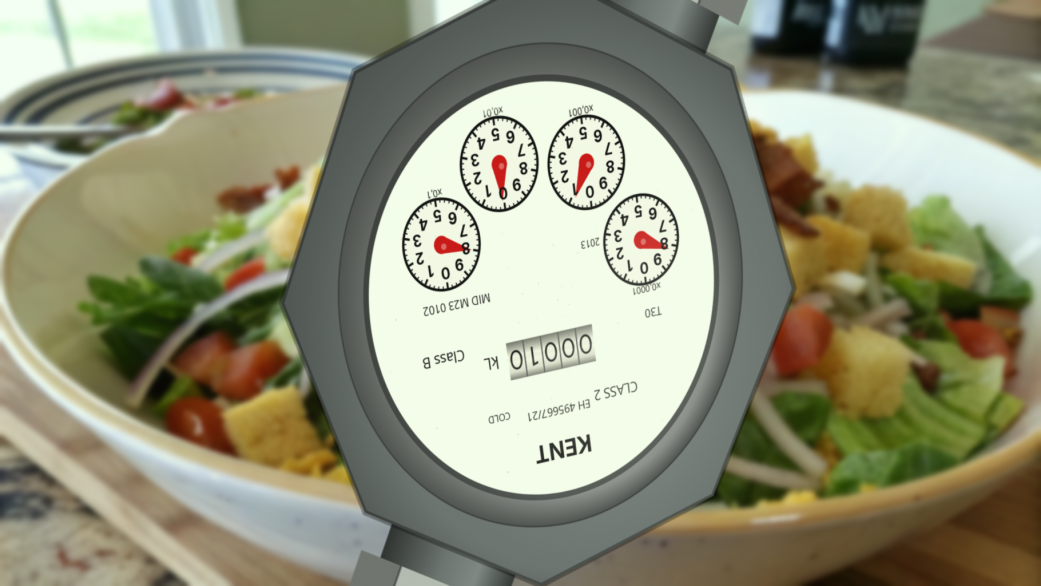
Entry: 10.8008
